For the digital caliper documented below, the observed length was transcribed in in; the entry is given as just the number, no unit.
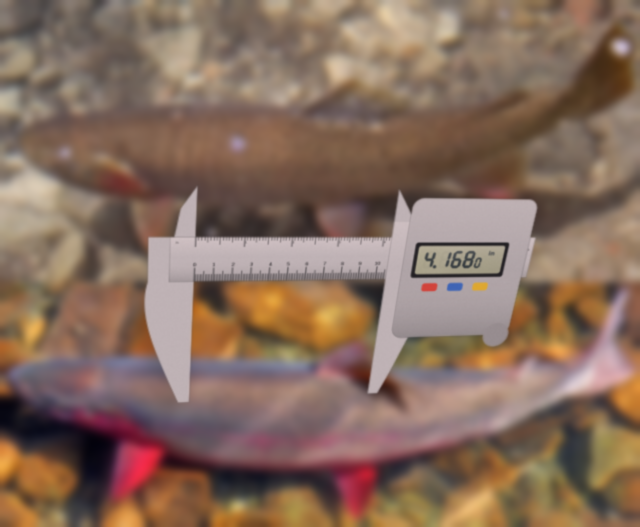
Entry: 4.1680
